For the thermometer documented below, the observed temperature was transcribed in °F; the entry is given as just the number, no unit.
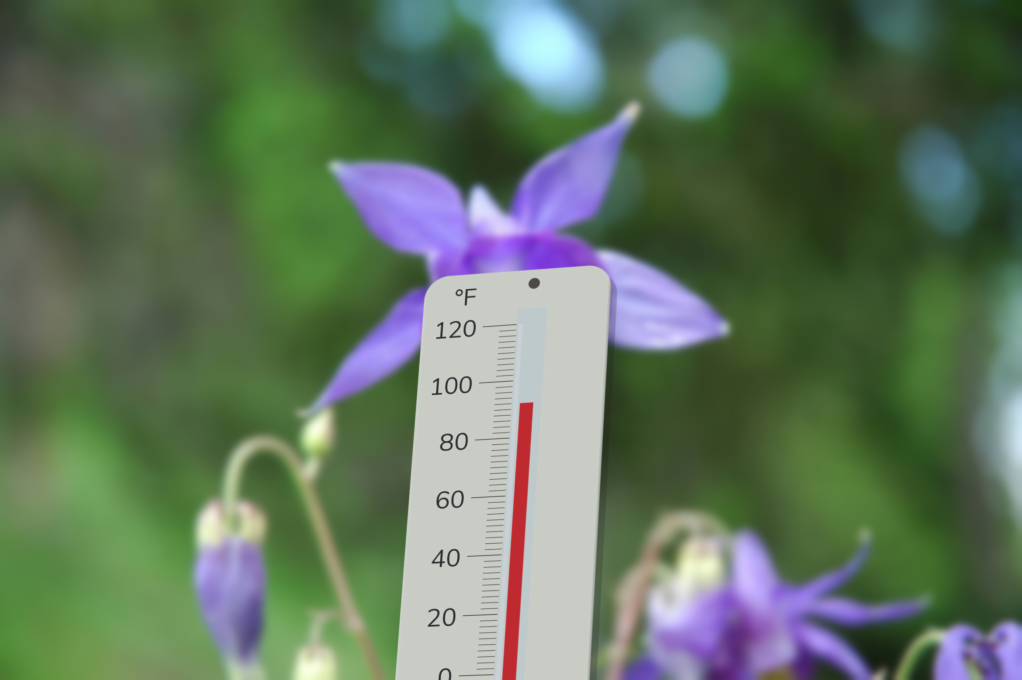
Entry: 92
